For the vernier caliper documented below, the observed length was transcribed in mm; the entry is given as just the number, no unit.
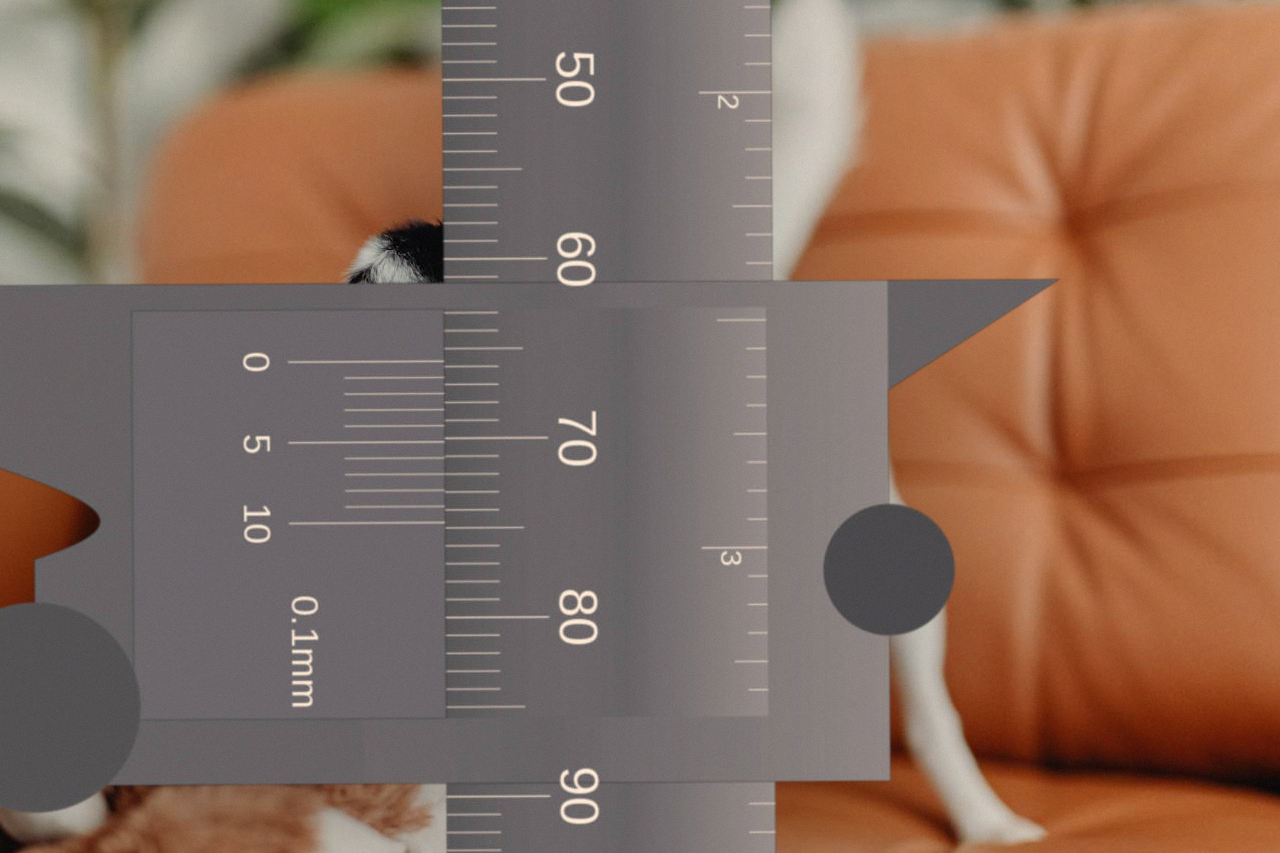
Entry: 65.7
